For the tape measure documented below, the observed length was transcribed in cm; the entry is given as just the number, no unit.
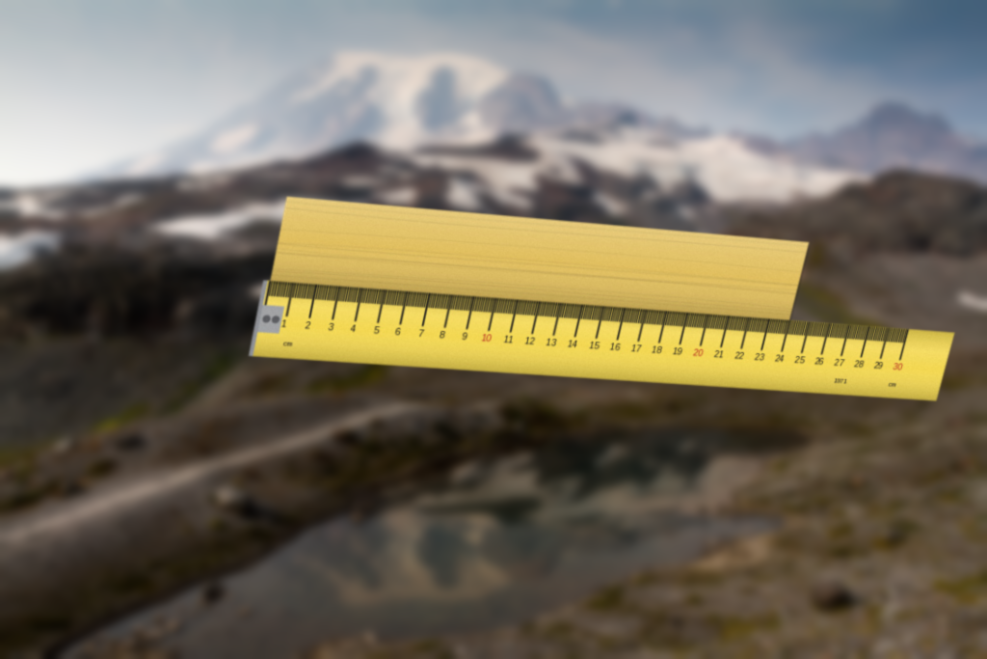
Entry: 24
